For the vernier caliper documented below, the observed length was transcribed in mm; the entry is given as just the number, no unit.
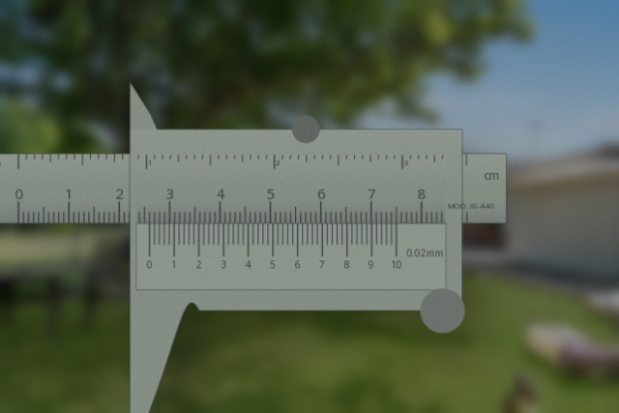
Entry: 26.0
